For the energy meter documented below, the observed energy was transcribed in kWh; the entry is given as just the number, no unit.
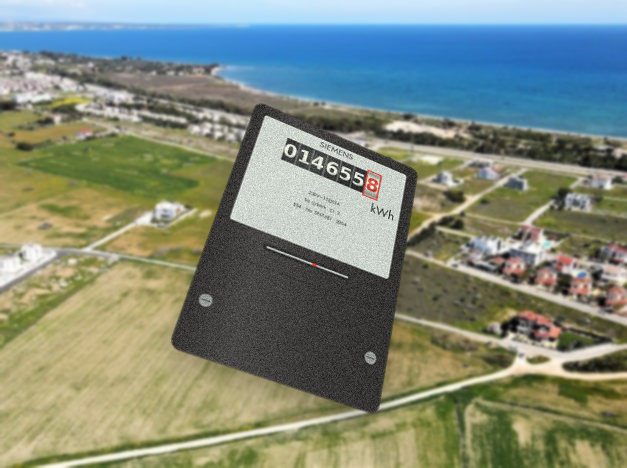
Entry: 14655.8
